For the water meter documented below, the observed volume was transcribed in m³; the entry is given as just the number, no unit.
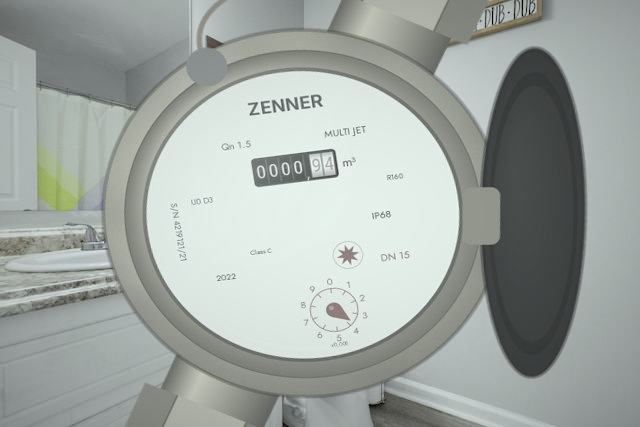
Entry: 0.943
